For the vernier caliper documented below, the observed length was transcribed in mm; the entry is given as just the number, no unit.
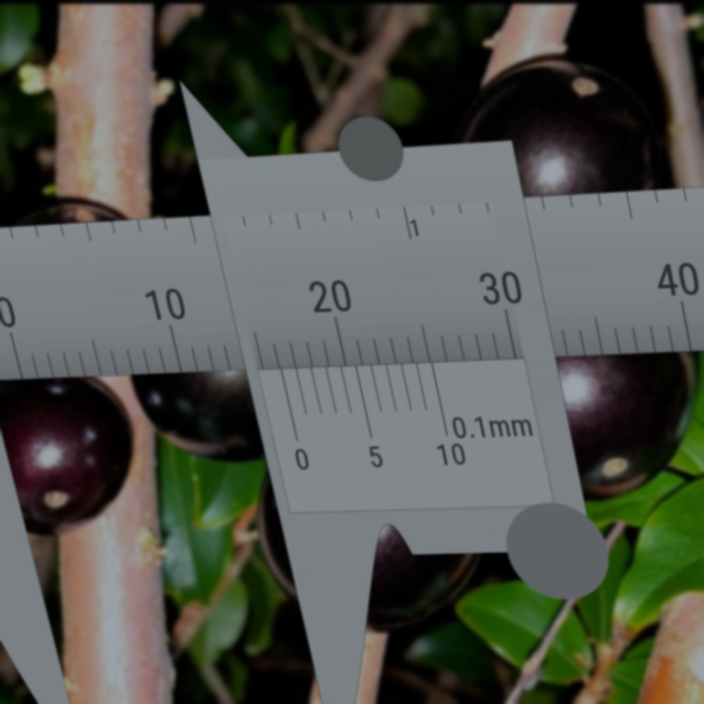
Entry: 16.1
